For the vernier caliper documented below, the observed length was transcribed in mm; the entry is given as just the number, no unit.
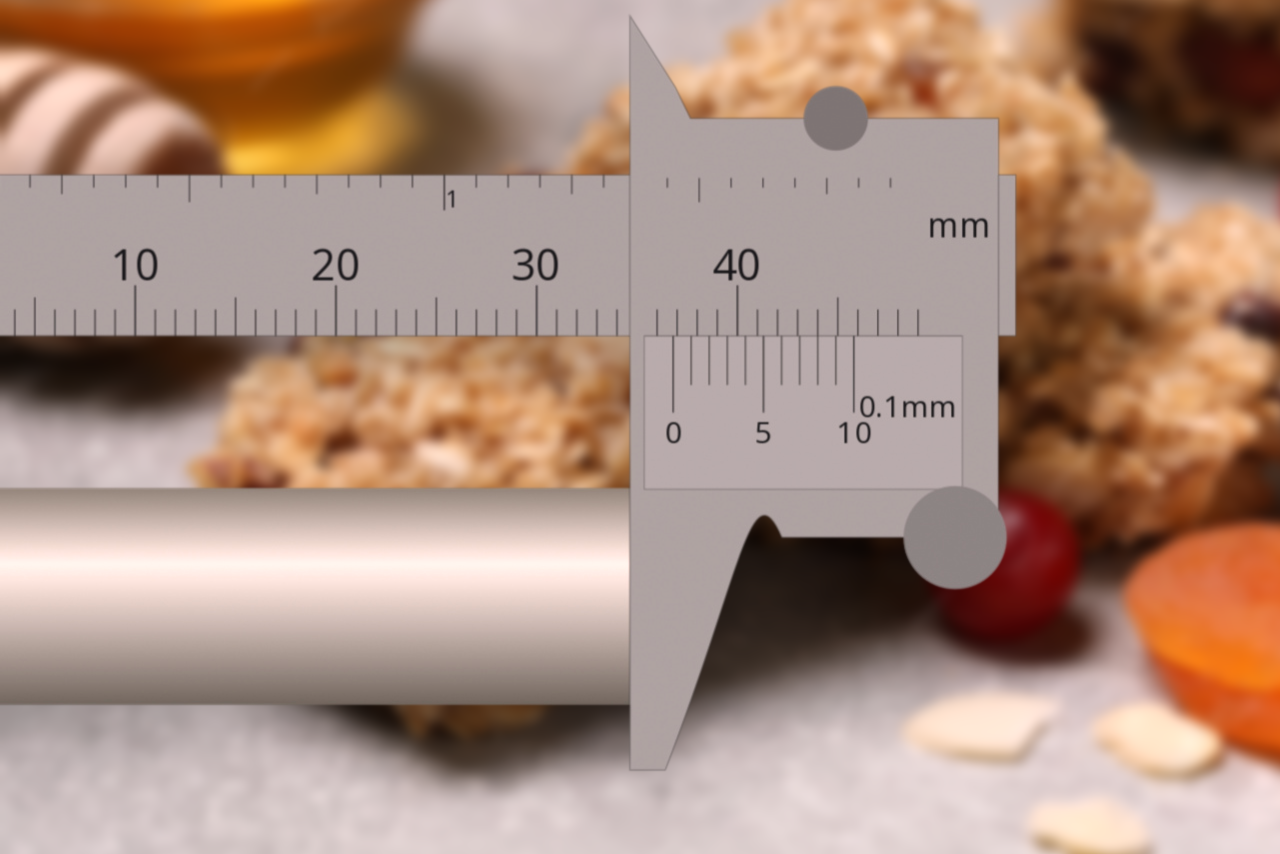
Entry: 36.8
